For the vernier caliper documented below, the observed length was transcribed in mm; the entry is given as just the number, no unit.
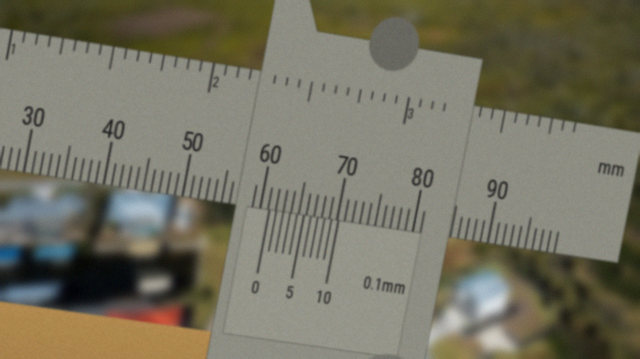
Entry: 61.2
